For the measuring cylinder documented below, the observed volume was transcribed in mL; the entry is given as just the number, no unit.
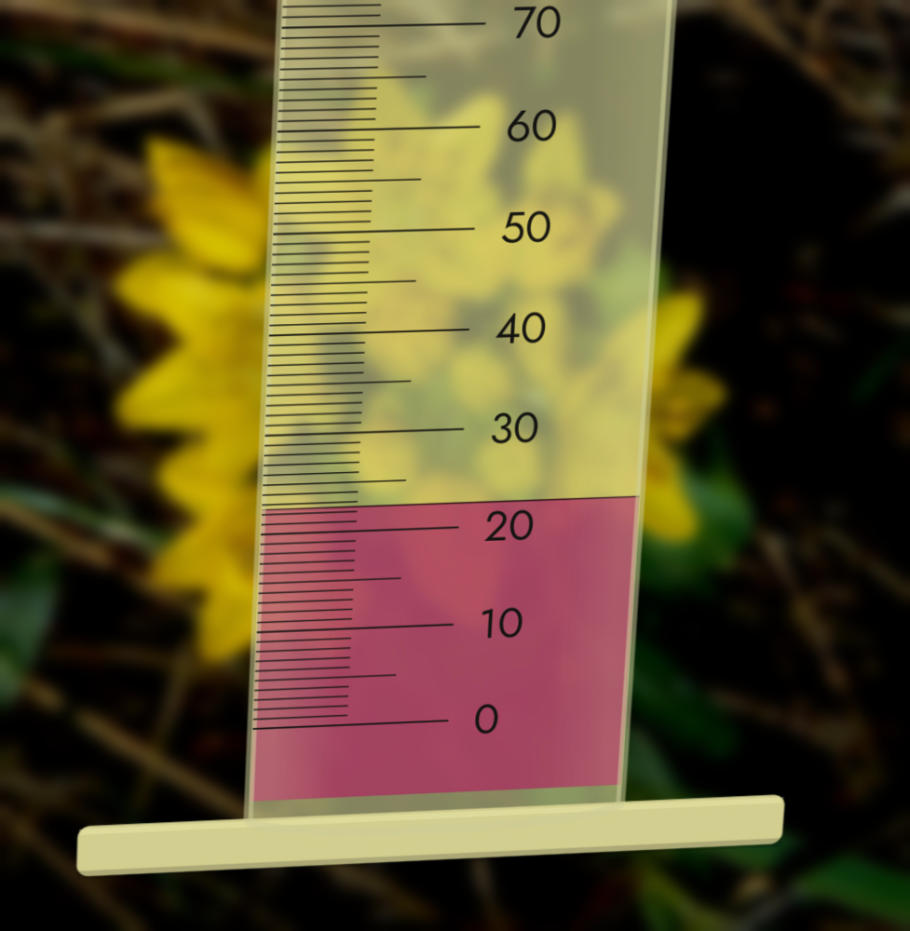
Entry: 22.5
